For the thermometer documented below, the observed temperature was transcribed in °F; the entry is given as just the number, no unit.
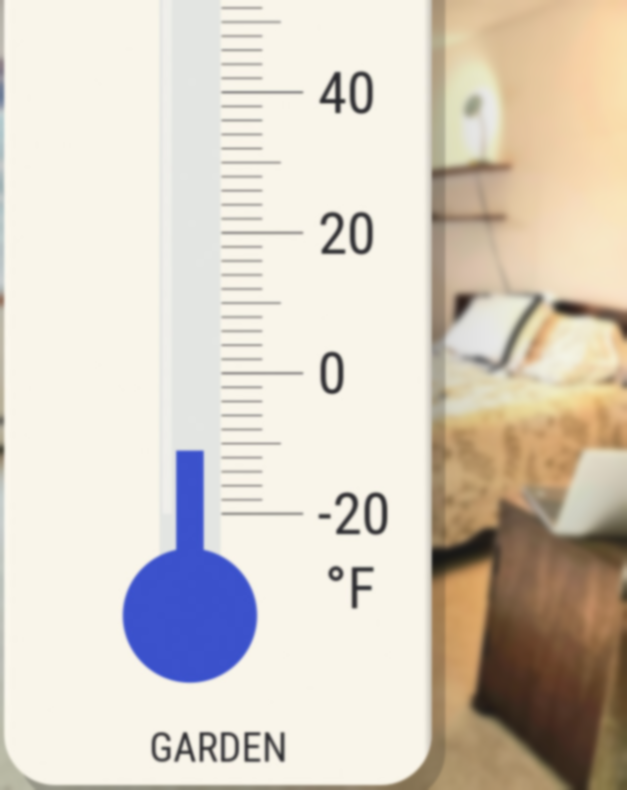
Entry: -11
